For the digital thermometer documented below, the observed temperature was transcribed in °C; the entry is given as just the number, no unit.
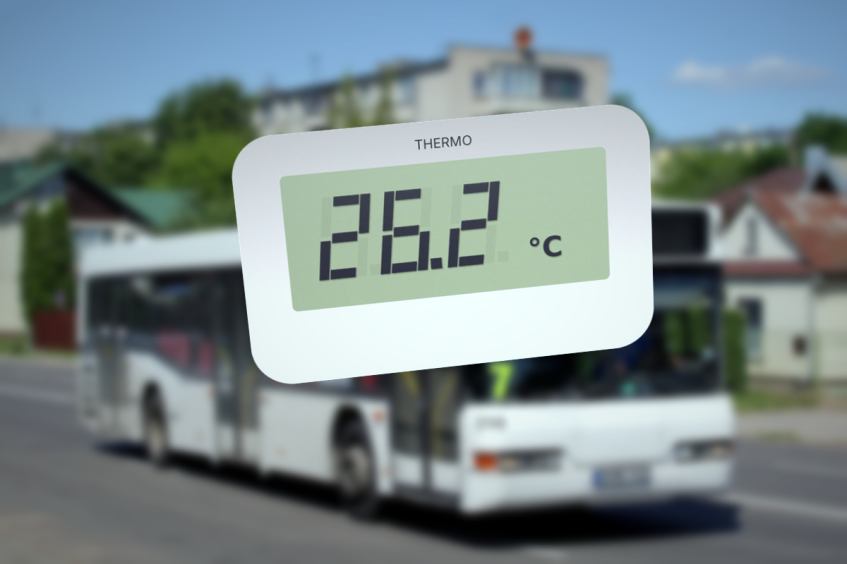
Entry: 26.2
